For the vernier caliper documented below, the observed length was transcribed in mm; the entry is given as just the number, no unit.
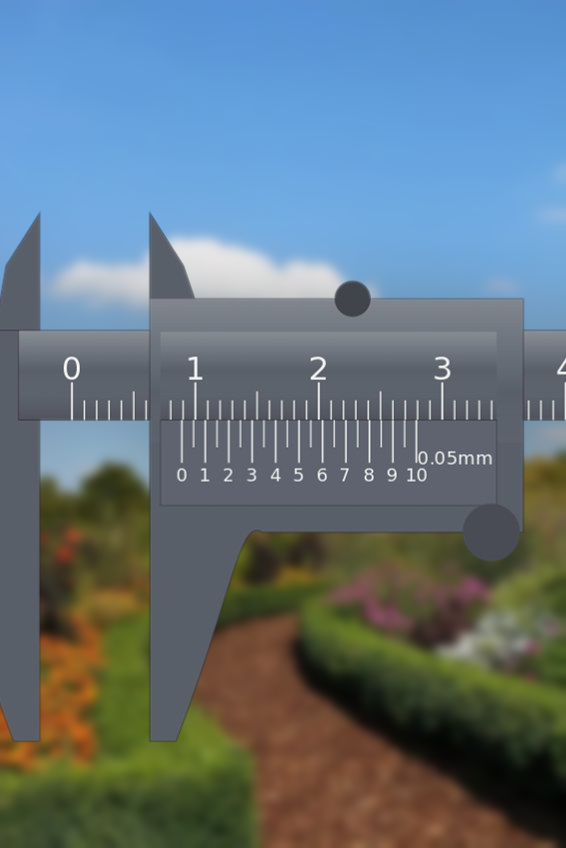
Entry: 8.9
